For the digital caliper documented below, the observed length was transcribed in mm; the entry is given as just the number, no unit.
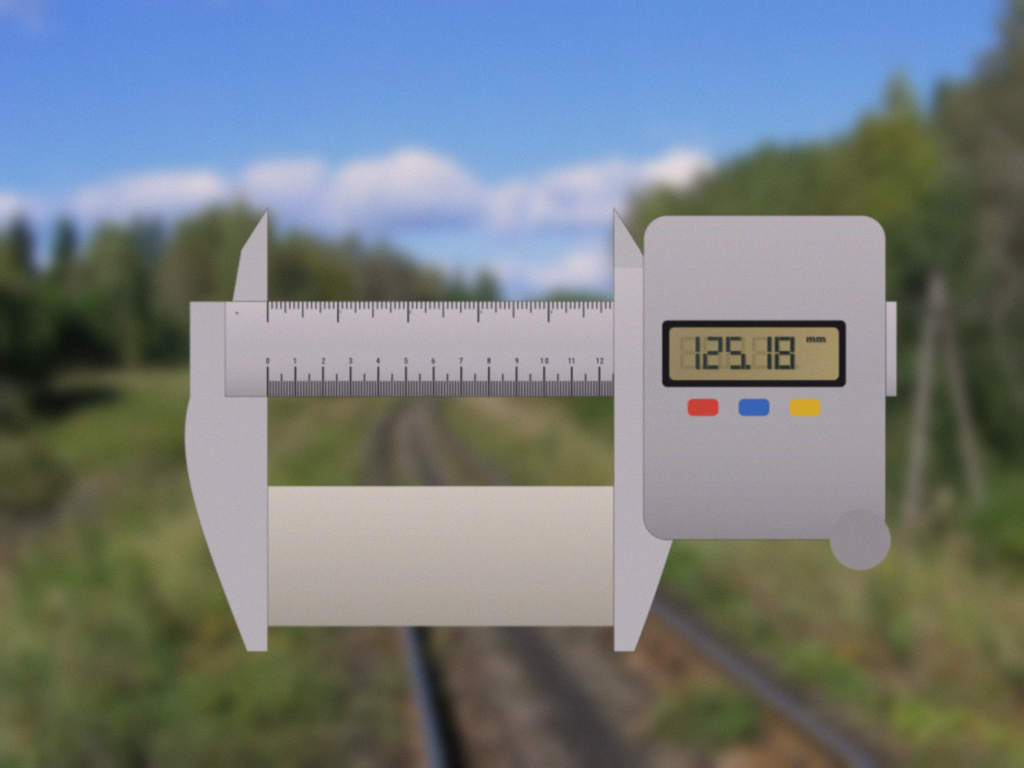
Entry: 125.18
